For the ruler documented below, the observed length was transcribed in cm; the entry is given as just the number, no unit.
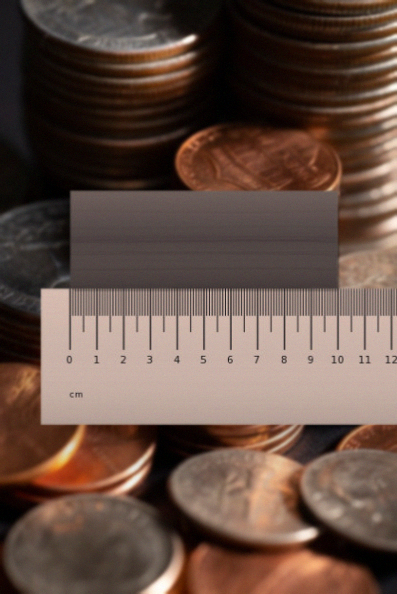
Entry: 10
